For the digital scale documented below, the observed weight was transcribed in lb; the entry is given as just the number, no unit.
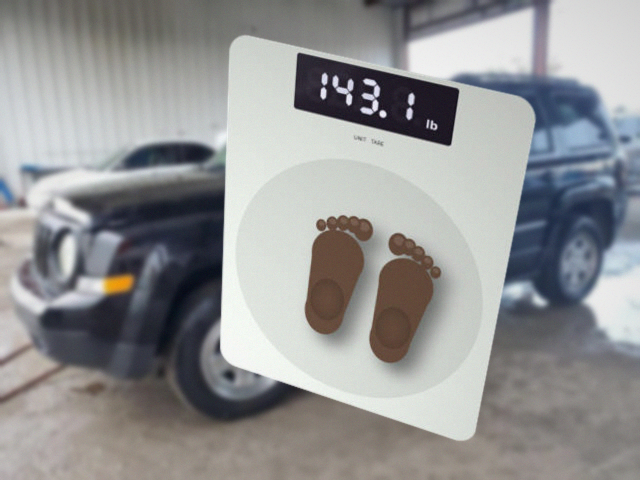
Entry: 143.1
